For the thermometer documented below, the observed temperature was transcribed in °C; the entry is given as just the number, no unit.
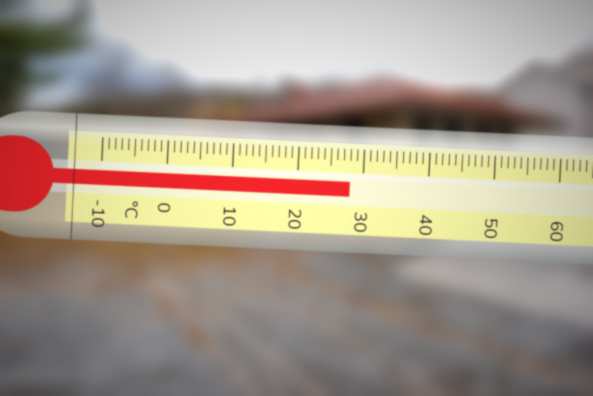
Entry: 28
